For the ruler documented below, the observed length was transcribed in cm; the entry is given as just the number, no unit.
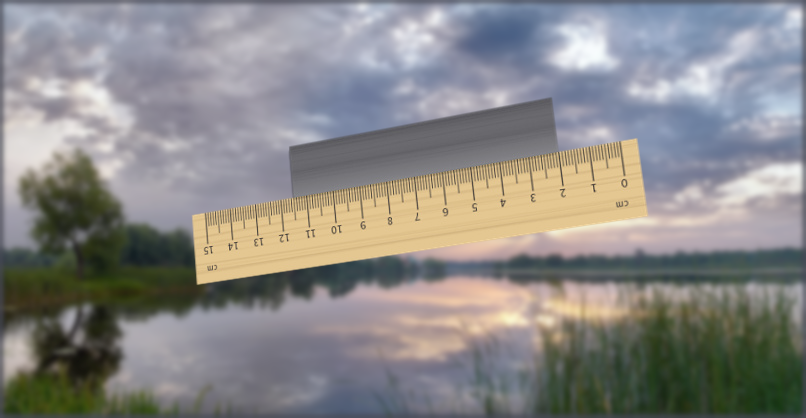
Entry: 9.5
